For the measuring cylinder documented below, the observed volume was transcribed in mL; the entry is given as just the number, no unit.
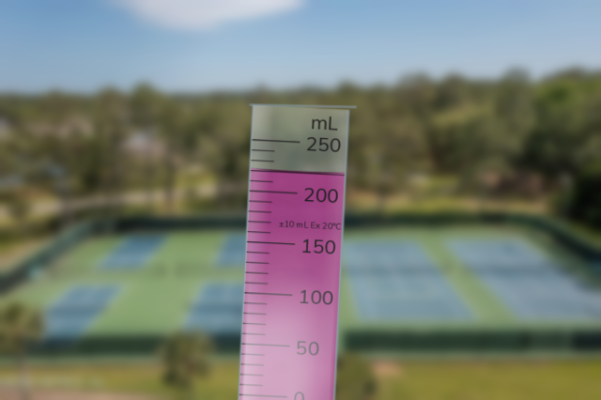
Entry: 220
